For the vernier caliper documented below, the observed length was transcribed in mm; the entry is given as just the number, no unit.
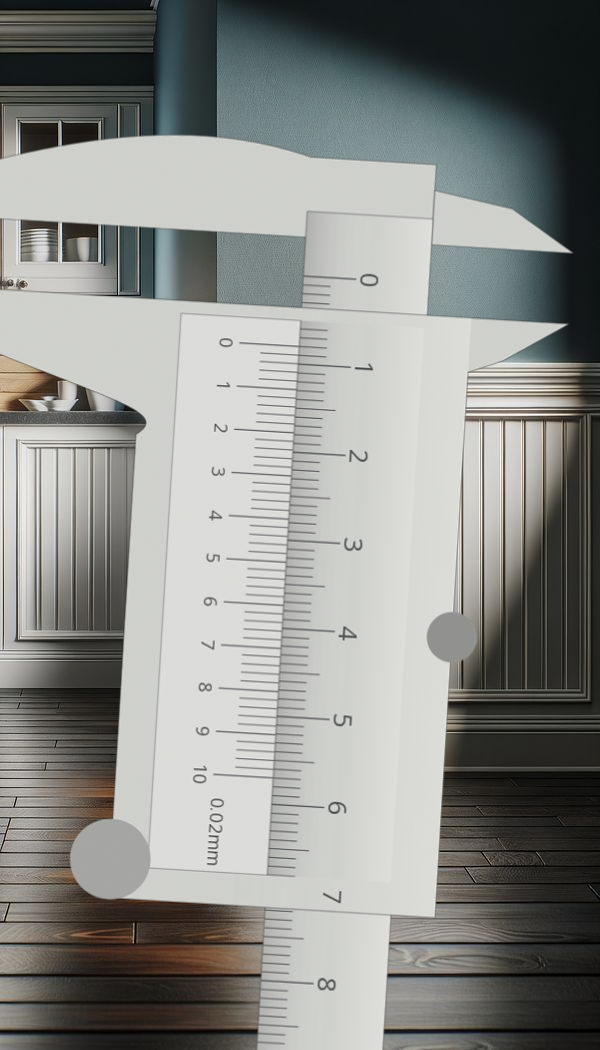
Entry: 8.0
